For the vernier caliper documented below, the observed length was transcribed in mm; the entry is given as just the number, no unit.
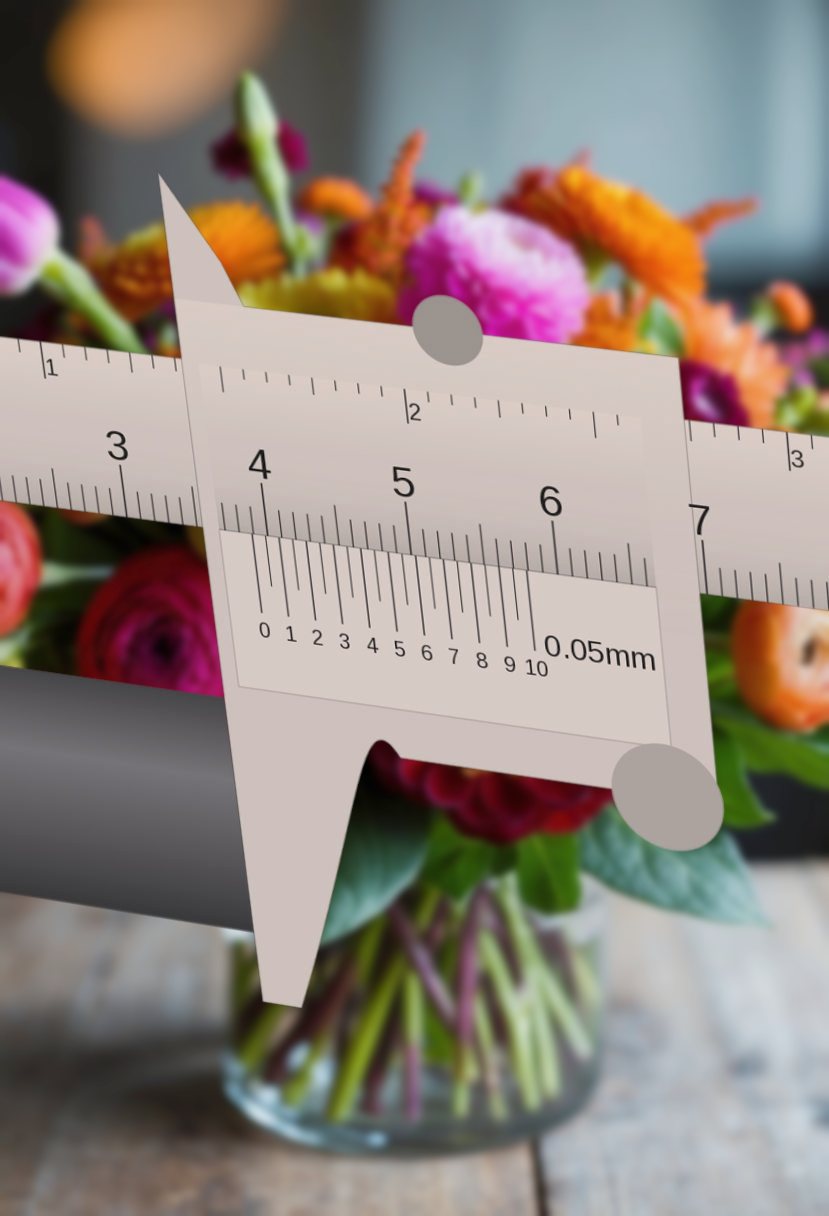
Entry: 38.9
